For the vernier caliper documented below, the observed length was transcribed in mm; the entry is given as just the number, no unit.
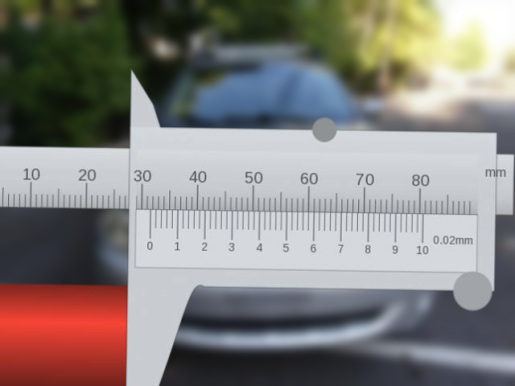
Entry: 31.6
